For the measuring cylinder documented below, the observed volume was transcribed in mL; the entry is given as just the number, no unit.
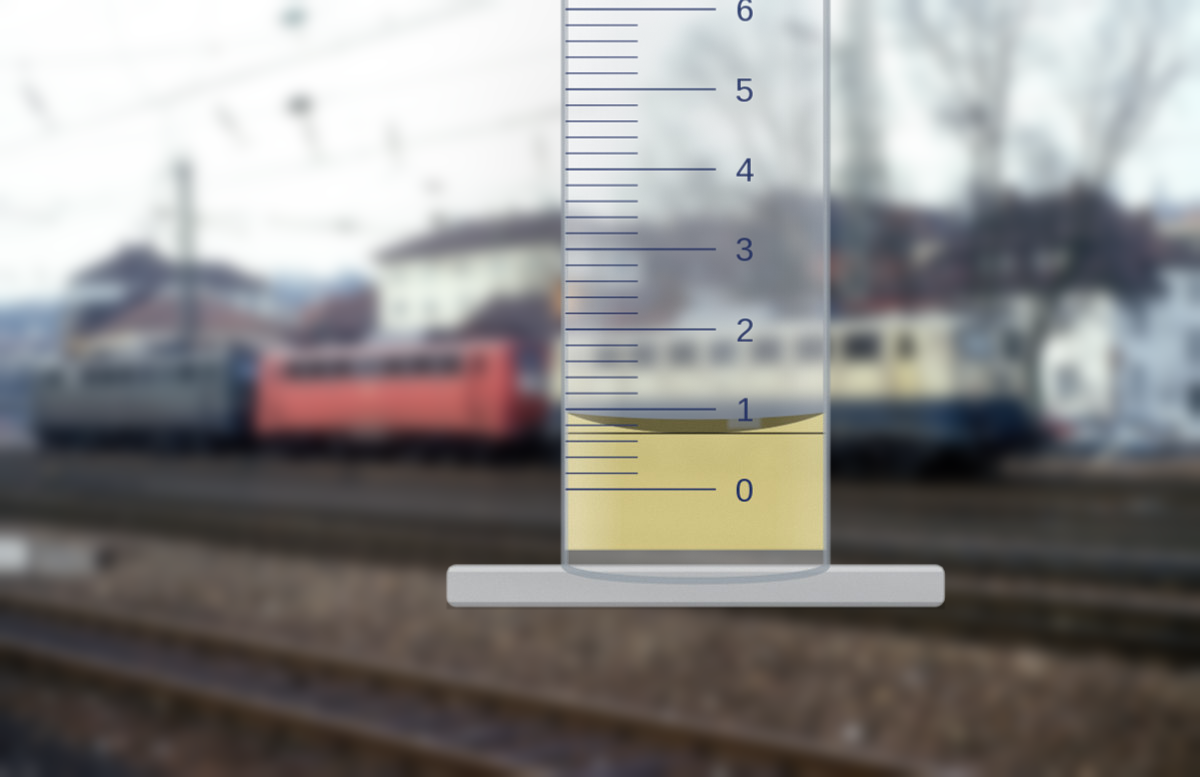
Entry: 0.7
